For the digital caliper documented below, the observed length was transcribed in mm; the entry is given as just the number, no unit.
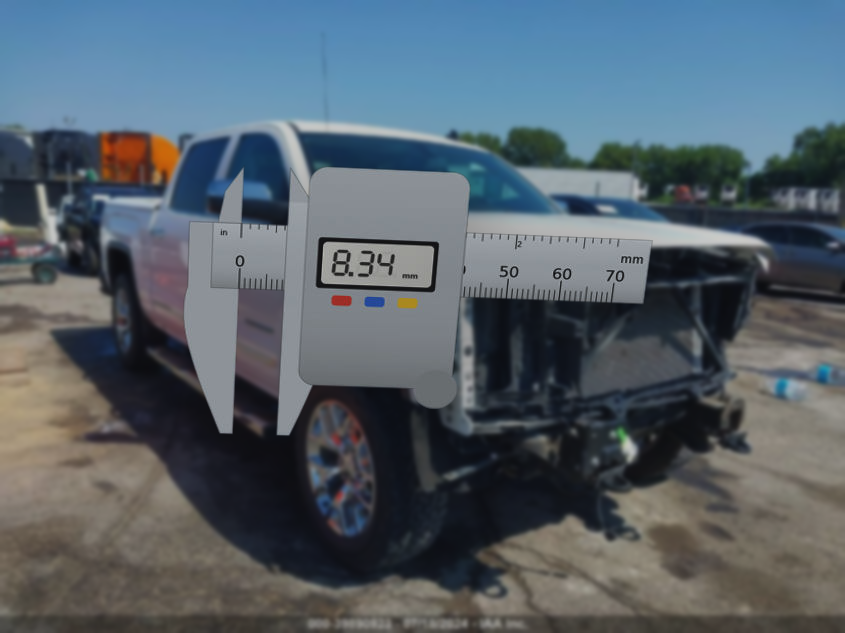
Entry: 8.34
